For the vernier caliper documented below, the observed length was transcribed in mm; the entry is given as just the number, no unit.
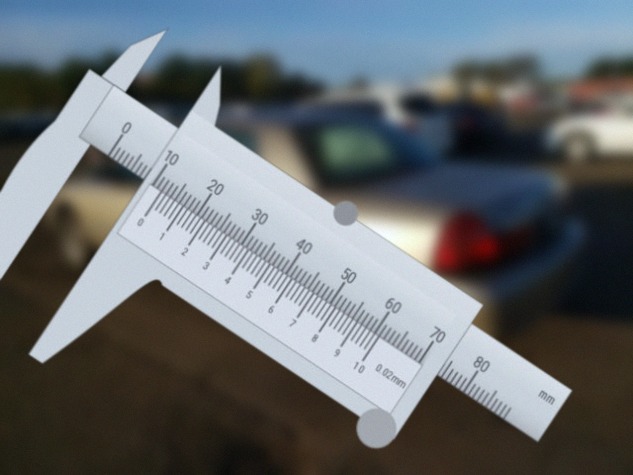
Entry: 12.0
